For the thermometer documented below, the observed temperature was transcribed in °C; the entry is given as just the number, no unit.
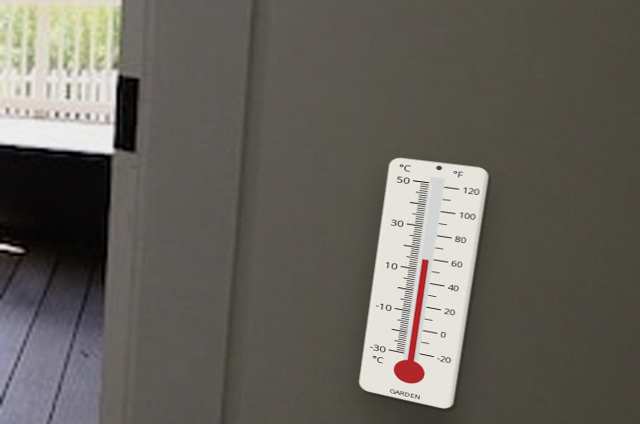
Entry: 15
